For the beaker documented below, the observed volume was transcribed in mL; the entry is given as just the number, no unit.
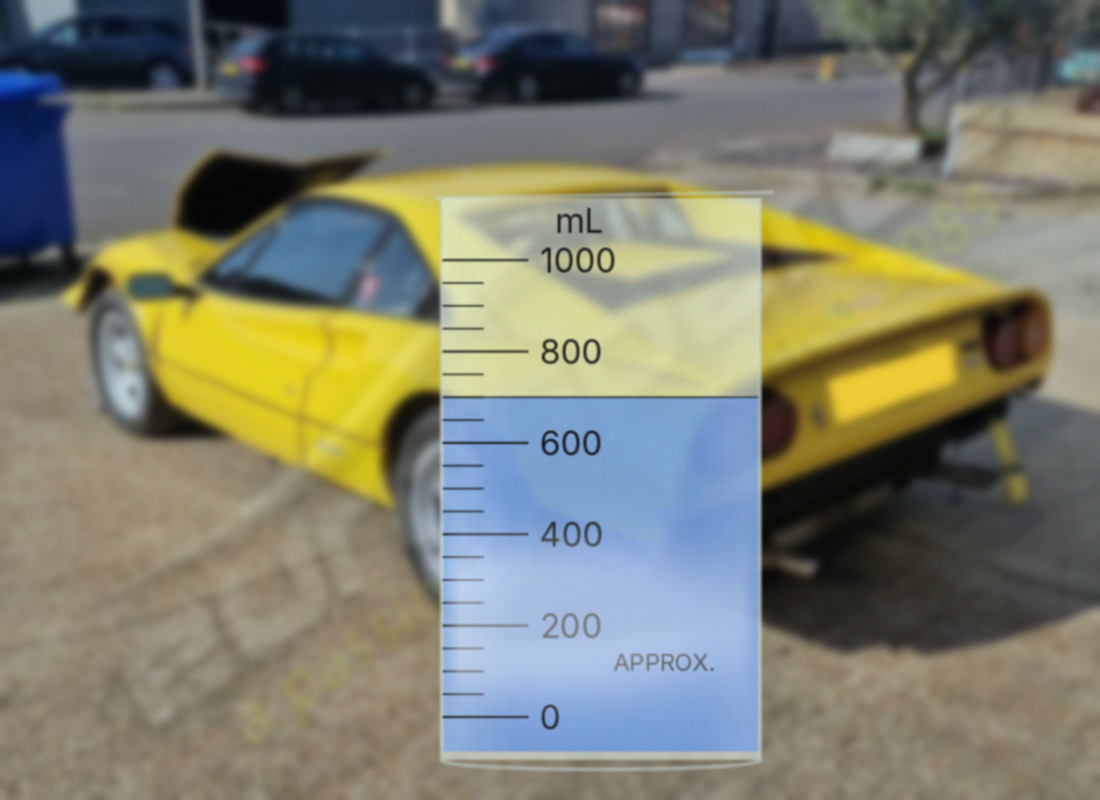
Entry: 700
